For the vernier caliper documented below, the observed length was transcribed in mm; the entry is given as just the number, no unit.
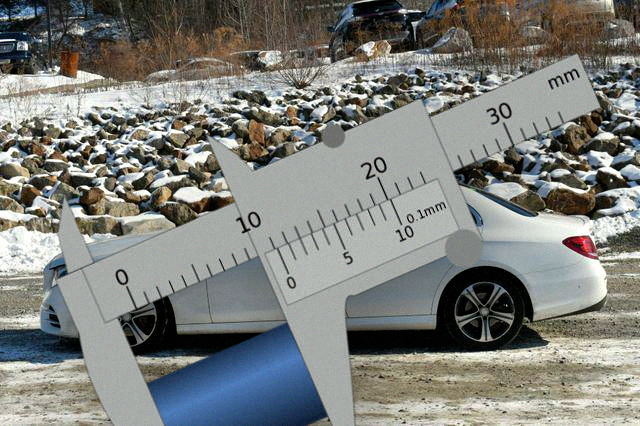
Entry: 11.2
